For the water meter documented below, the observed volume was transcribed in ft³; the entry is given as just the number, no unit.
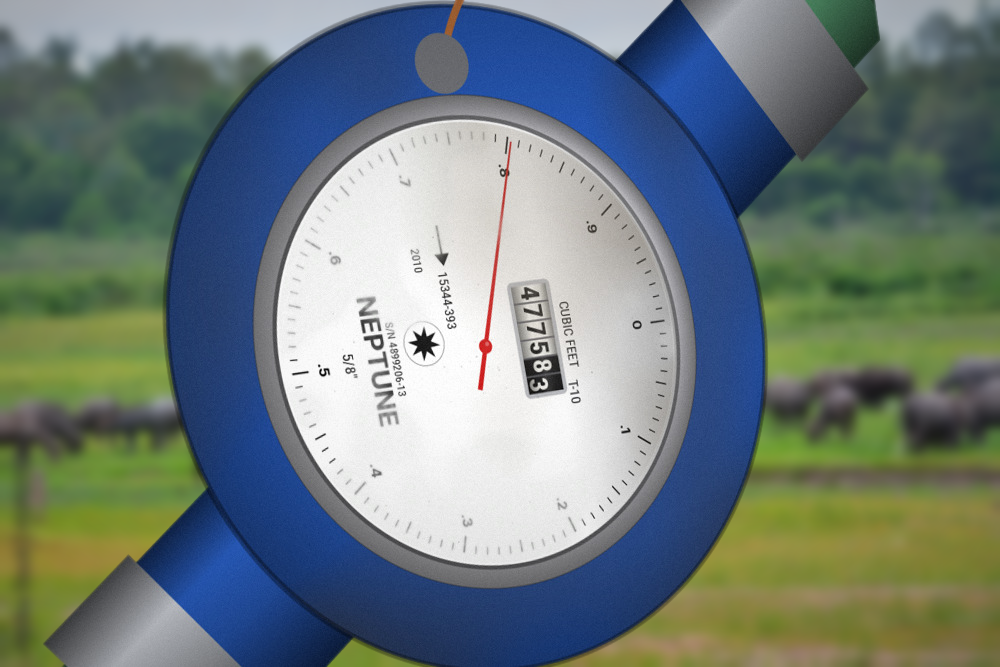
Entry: 477582.80
